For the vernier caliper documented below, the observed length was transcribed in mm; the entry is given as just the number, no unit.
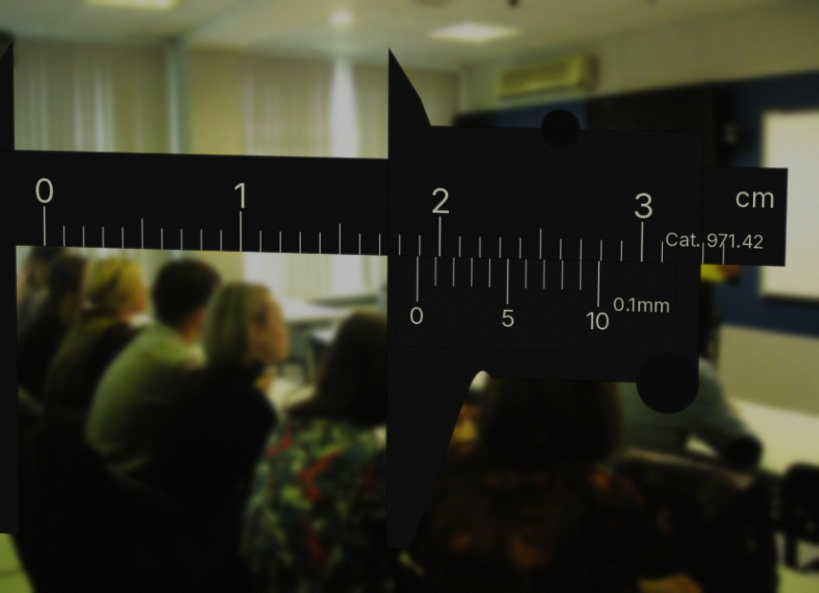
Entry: 18.9
